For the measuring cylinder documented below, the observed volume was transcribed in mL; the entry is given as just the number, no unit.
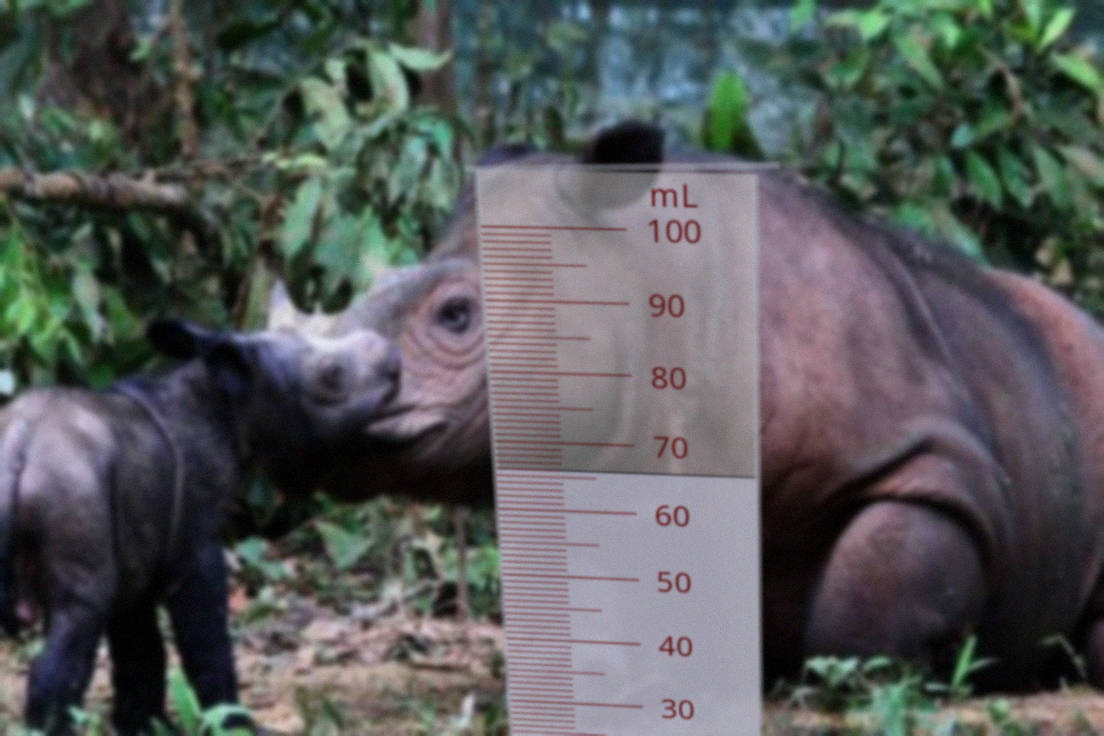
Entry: 66
